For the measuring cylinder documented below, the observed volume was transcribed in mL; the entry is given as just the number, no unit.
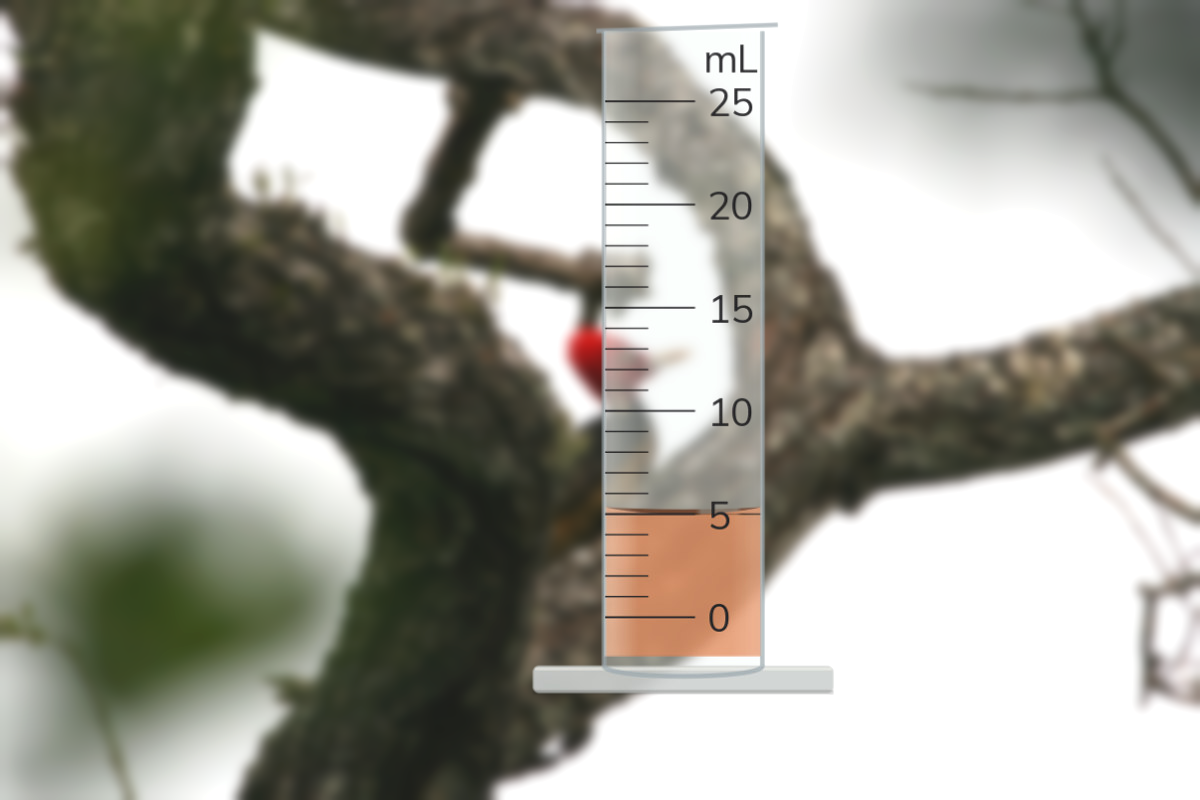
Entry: 5
